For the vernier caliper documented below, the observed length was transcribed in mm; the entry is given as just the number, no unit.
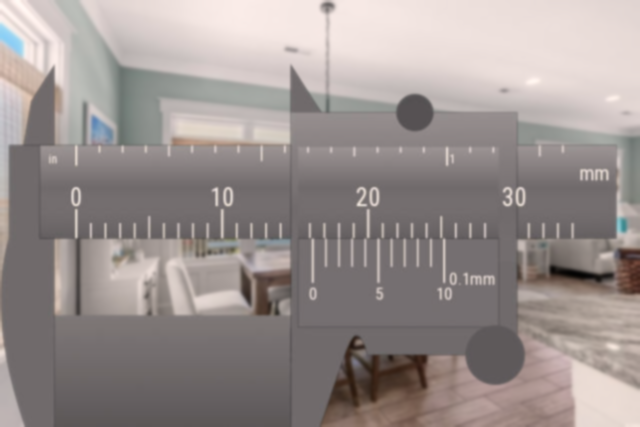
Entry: 16.2
